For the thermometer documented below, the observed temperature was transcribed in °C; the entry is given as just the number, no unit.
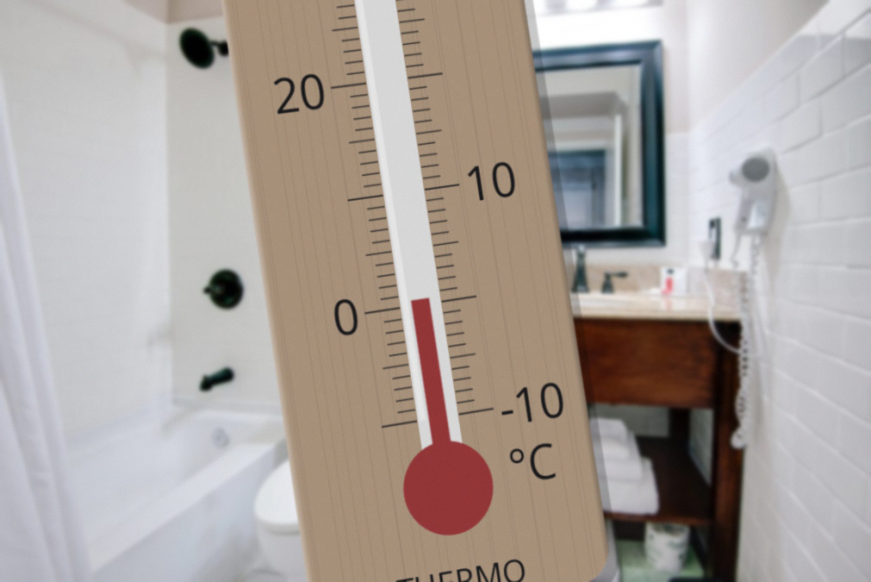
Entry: 0.5
